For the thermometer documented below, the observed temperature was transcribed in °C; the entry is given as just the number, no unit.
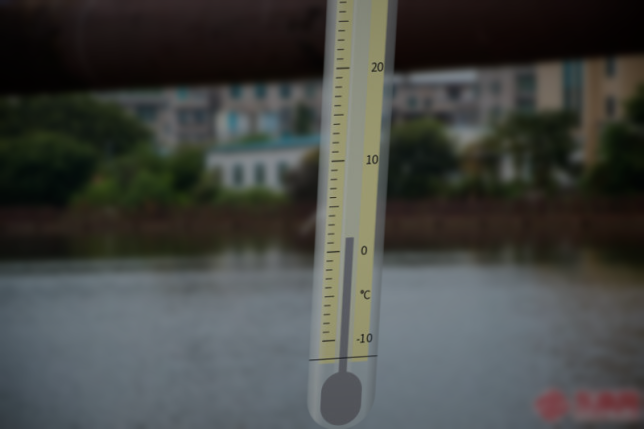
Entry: 1.5
